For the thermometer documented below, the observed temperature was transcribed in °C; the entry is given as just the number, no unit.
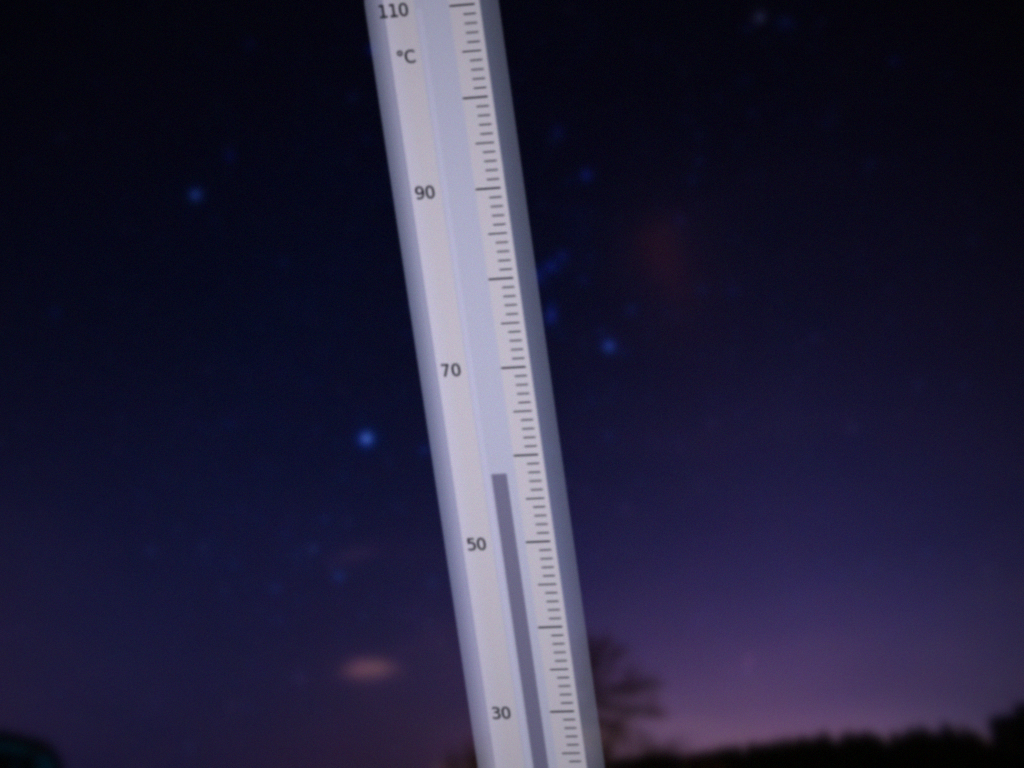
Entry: 58
